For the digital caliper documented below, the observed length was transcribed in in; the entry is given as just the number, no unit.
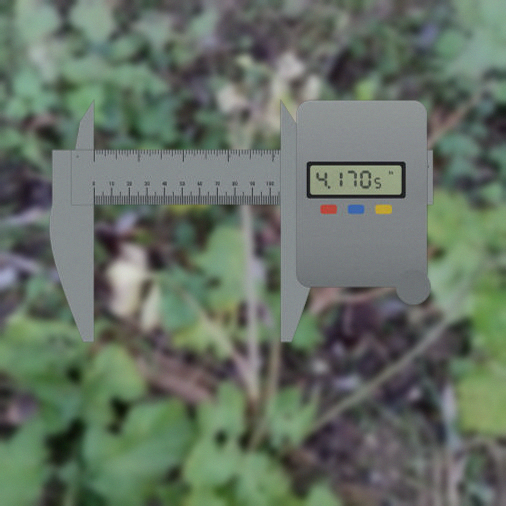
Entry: 4.1705
